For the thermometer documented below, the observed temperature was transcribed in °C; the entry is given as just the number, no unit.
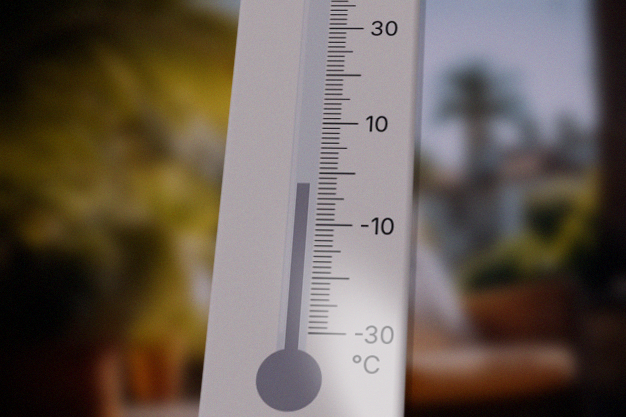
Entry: -2
